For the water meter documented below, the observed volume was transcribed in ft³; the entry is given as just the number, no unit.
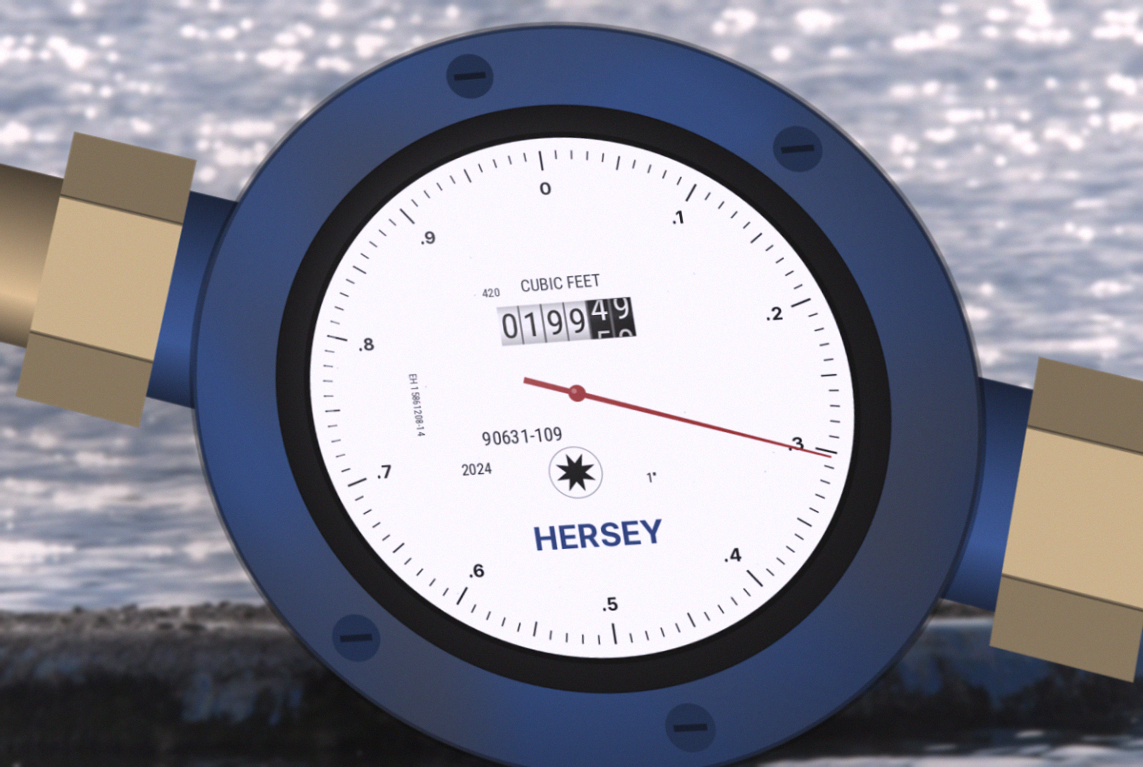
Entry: 19949.30
